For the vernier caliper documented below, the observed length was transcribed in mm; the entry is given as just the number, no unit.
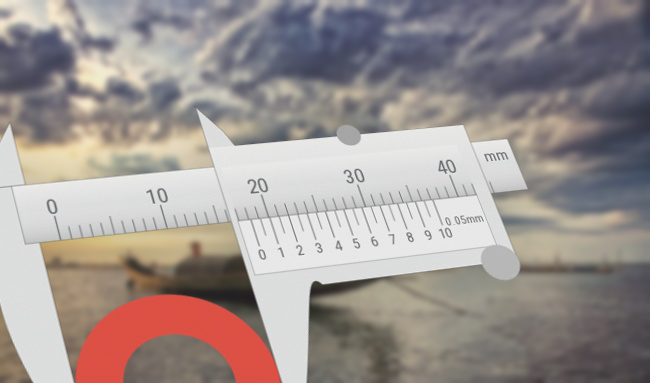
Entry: 18.2
